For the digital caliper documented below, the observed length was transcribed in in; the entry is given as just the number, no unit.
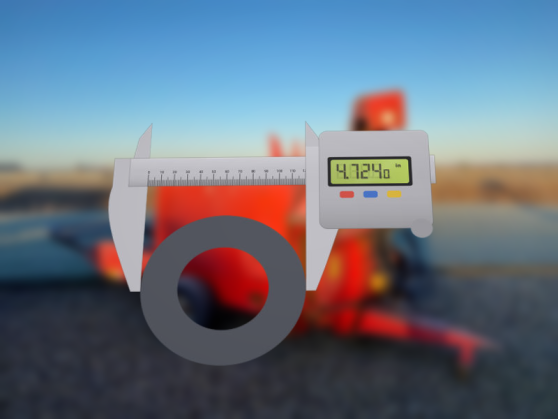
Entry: 4.7240
